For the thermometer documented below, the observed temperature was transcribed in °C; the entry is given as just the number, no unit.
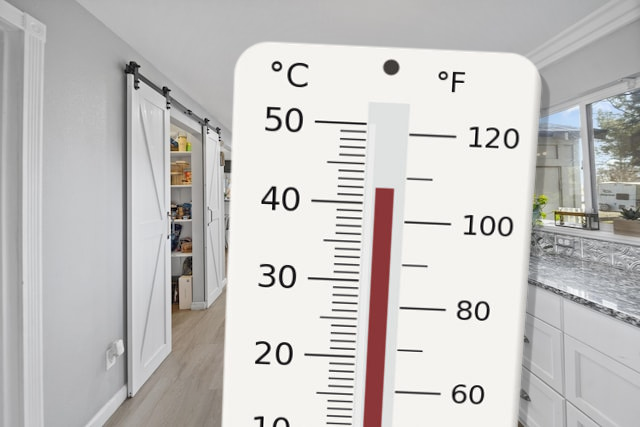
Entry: 42
